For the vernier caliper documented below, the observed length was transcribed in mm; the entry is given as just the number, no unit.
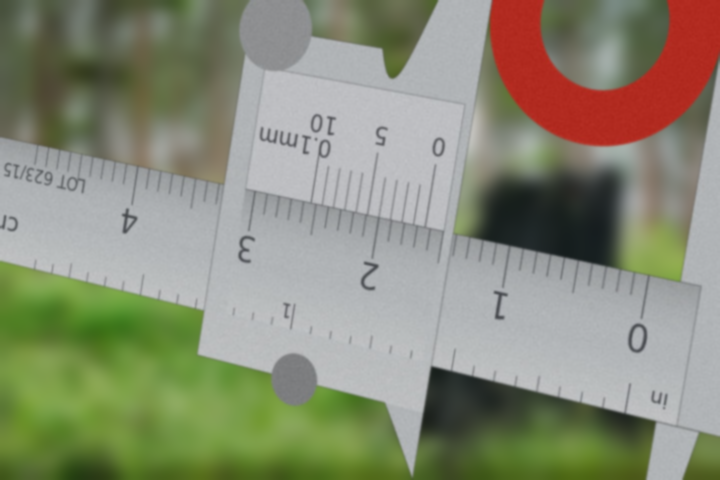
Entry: 16.4
